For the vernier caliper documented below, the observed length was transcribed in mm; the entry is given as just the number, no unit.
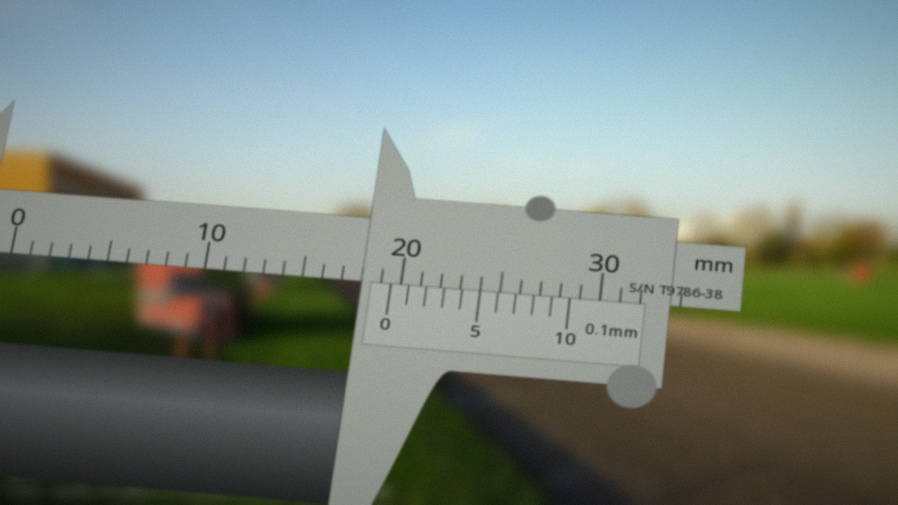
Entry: 19.5
